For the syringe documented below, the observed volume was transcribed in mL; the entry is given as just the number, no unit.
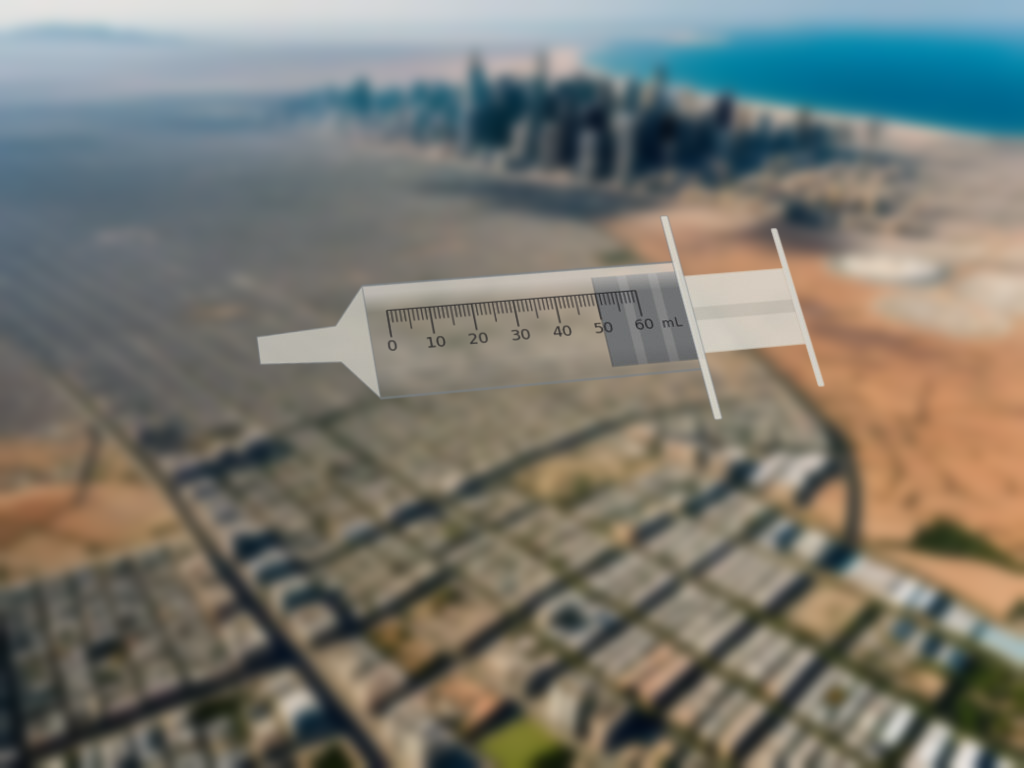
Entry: 50
